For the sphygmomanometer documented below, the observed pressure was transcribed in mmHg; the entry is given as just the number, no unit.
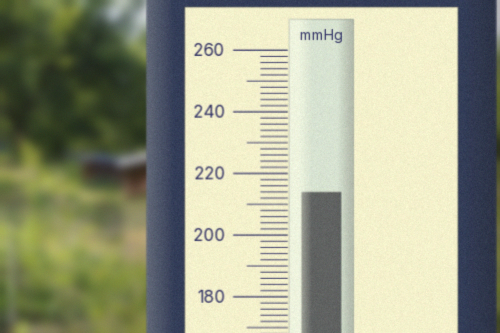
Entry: 214
